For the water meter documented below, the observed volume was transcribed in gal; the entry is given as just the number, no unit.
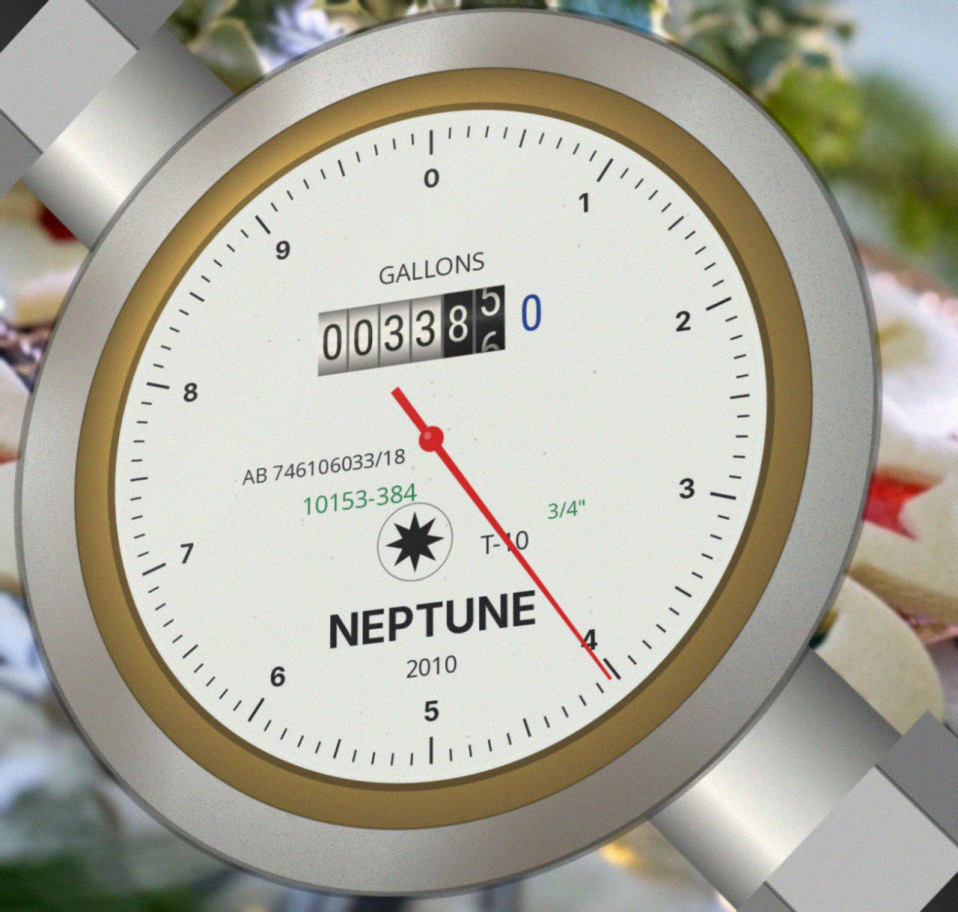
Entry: 33854.0
